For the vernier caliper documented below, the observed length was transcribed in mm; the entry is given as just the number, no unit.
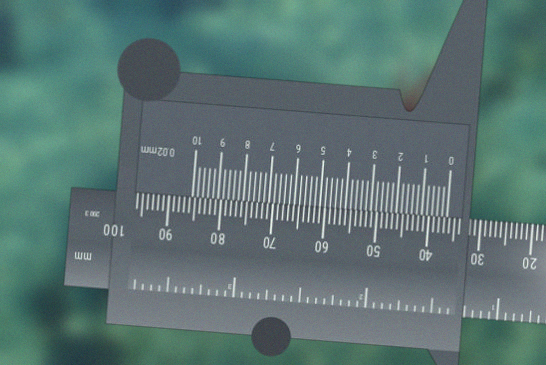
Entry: 36.5
